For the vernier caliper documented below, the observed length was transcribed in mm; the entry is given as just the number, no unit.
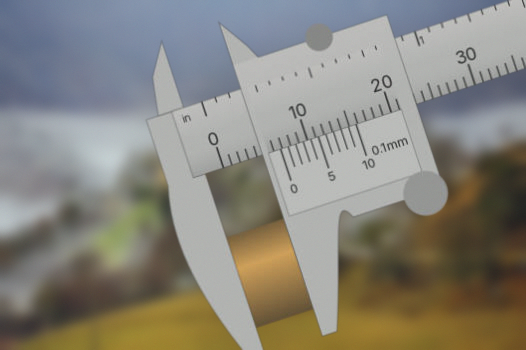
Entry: 6.8
